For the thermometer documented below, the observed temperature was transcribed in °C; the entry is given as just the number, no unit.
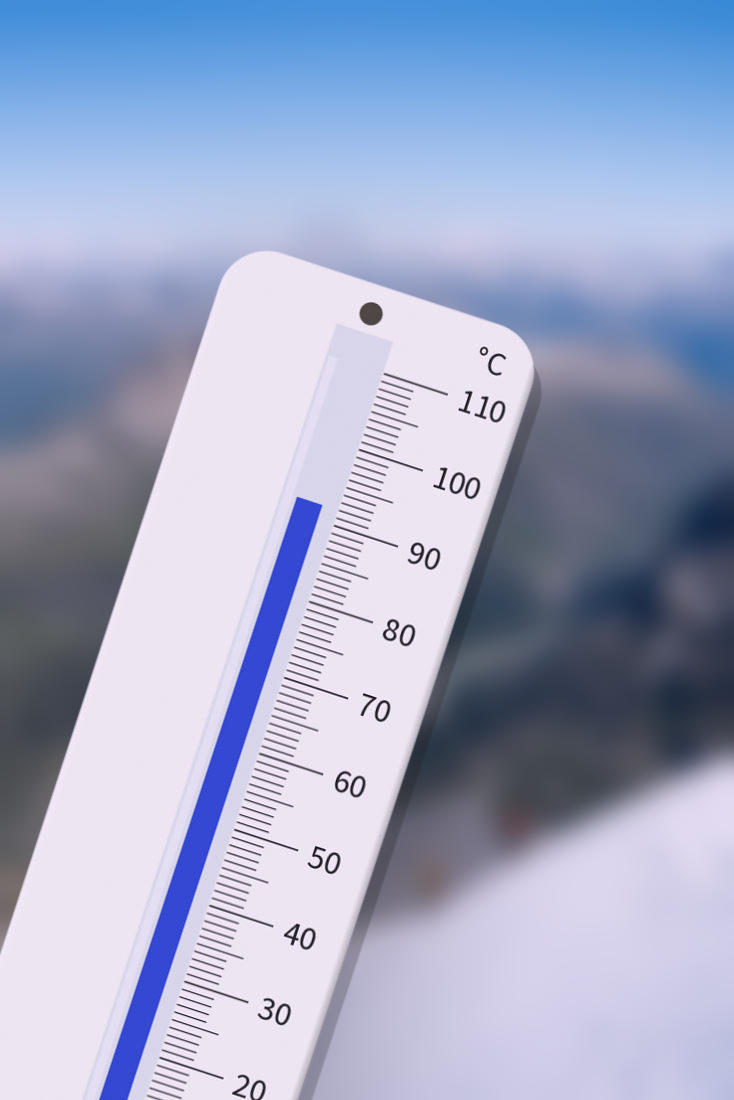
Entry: 92
